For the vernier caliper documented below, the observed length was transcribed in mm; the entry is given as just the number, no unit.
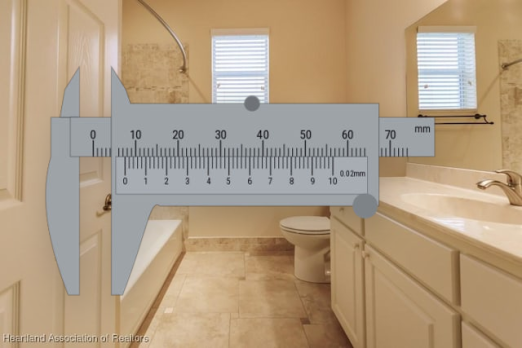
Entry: 7.5
